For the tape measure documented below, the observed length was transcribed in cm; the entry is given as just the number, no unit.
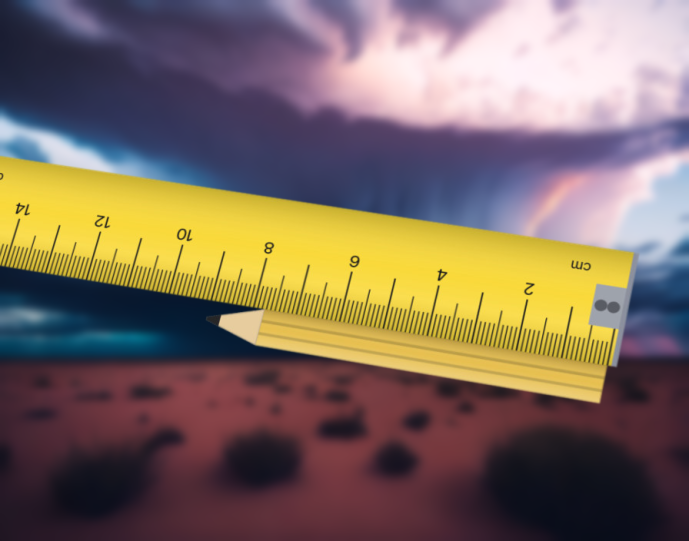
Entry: 9
